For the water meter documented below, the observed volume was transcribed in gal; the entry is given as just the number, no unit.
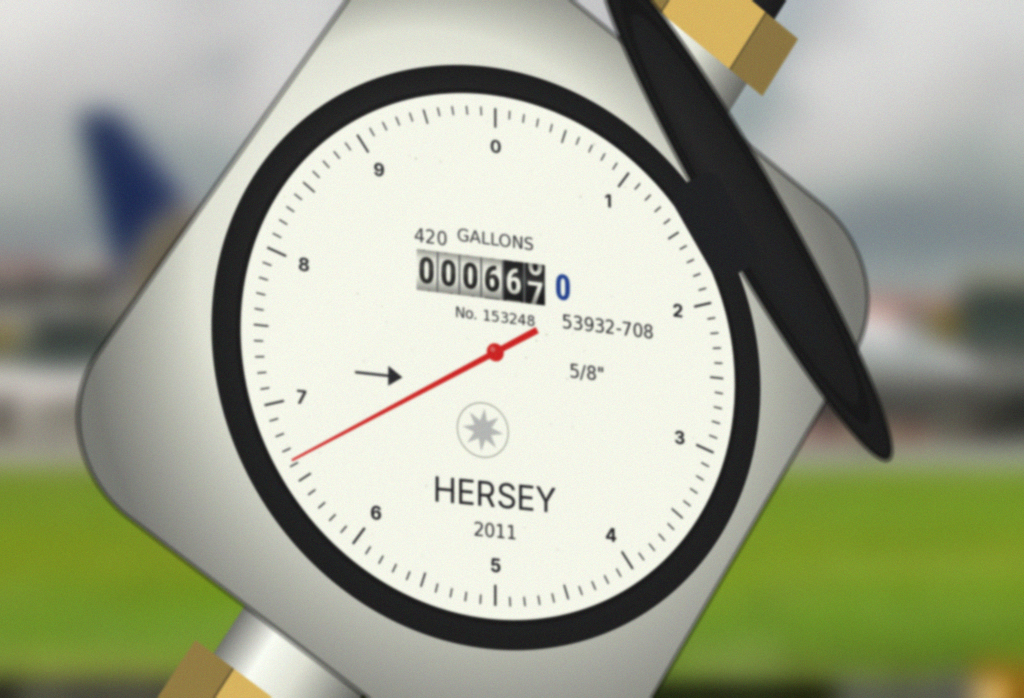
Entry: 6666.6
